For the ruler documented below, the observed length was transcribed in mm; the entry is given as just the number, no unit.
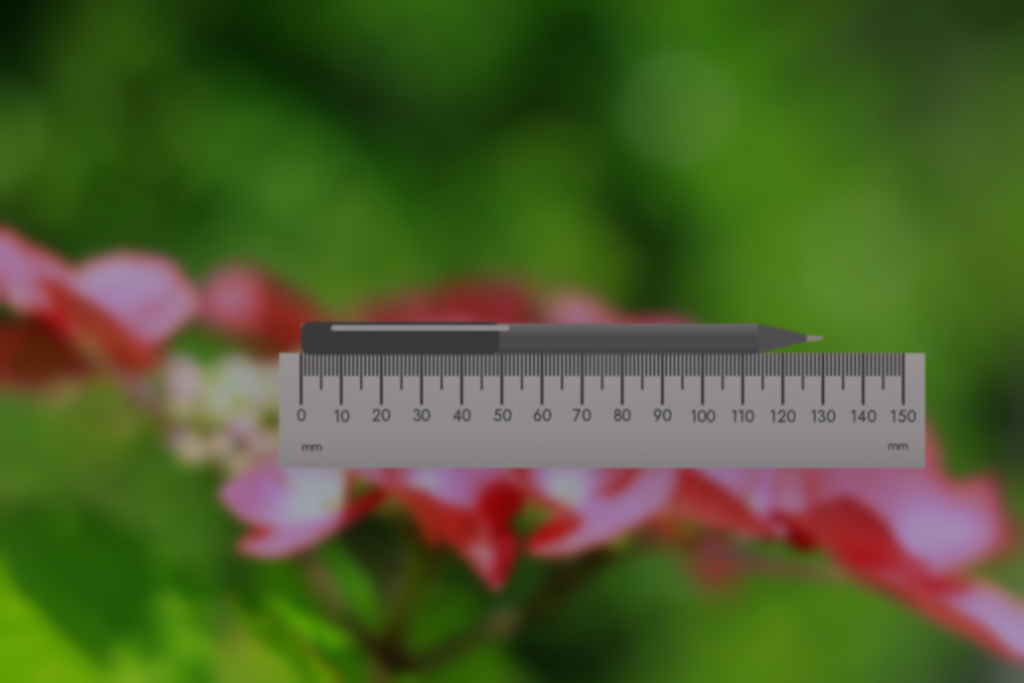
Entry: 130
